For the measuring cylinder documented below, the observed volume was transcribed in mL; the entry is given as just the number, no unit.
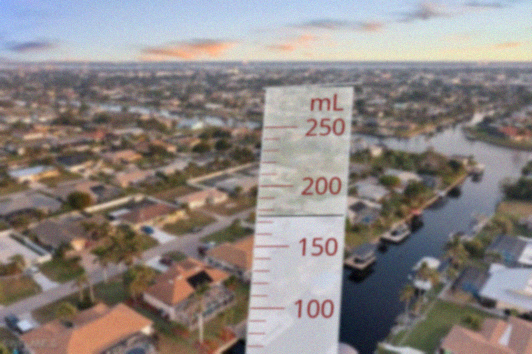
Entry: 175
